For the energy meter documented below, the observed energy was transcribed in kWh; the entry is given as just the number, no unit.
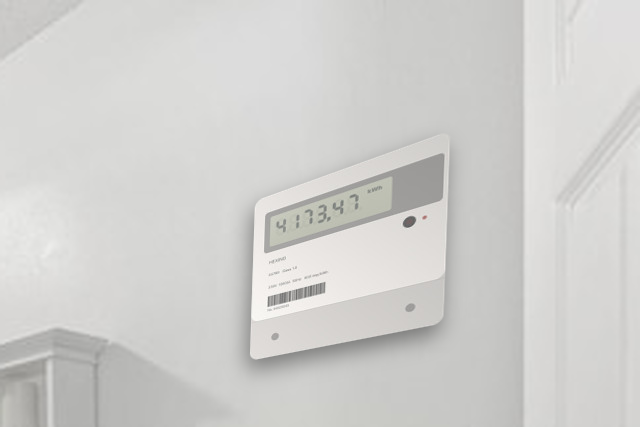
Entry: 4173.47
